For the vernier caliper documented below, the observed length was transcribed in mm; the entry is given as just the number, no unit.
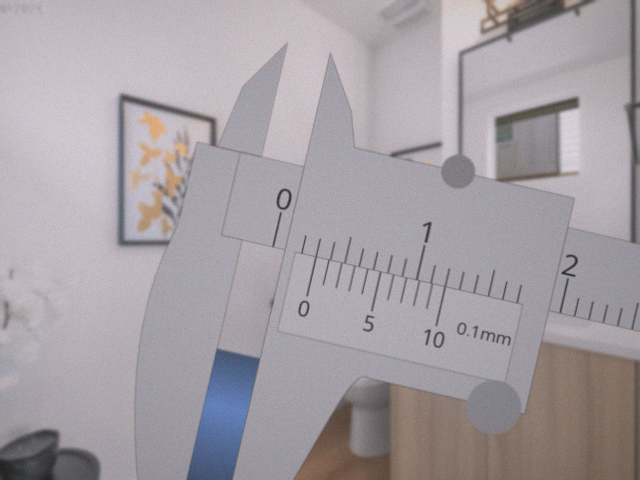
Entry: 3.0
